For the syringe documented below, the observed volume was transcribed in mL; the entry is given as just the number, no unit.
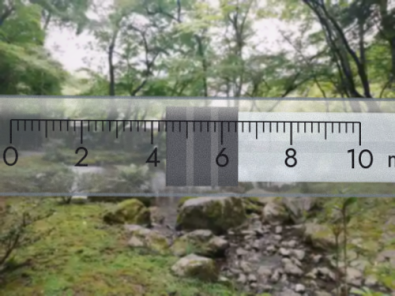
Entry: 4.4
